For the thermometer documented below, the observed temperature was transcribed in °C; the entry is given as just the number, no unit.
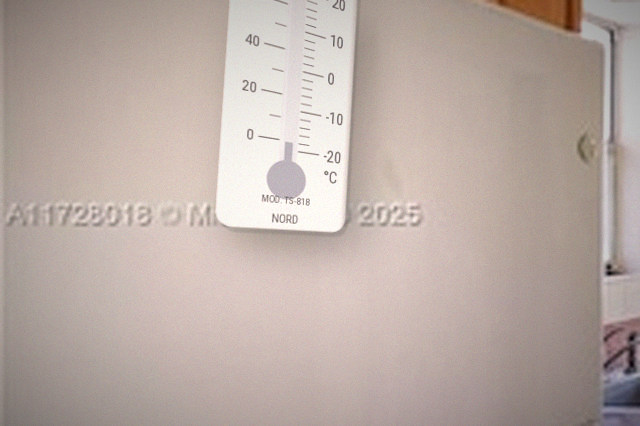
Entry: -18
